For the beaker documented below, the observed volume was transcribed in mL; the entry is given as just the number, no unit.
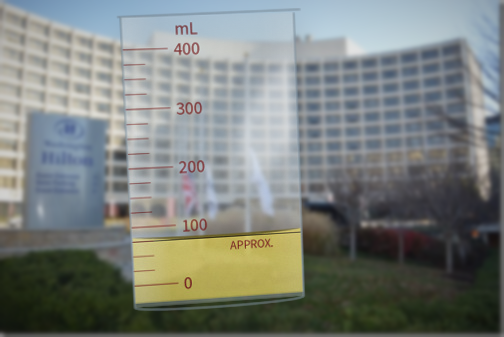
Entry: 75
